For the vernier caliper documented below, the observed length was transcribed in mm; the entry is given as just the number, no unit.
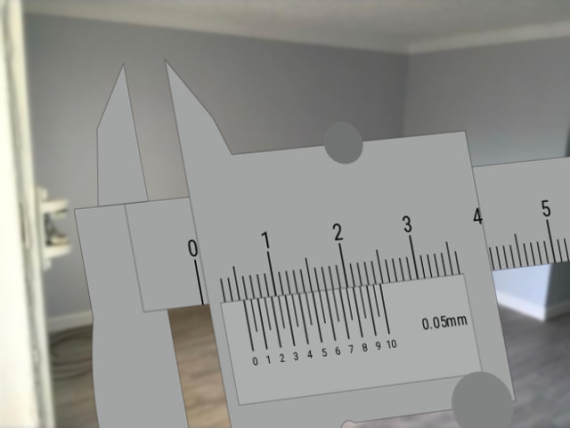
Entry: 5.6
